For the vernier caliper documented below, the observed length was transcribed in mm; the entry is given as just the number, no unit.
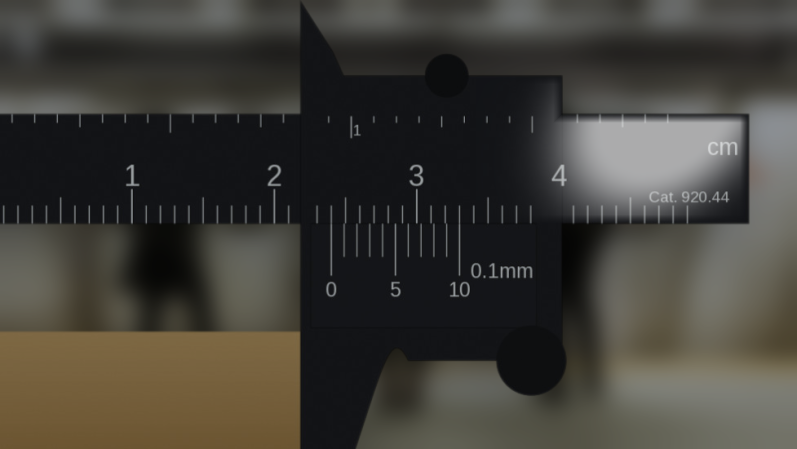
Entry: 24.0
